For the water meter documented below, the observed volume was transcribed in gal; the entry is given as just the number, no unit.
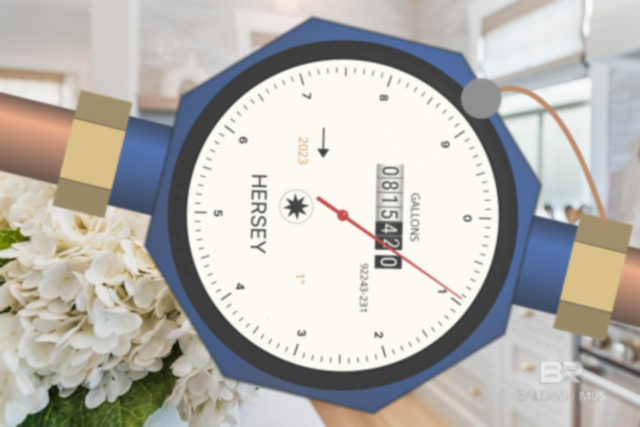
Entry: 815420.9
